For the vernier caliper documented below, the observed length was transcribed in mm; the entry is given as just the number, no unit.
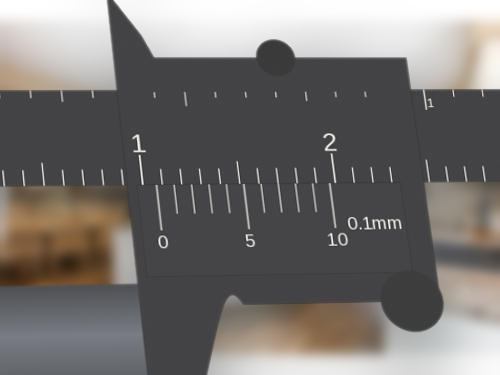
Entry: 10.7
